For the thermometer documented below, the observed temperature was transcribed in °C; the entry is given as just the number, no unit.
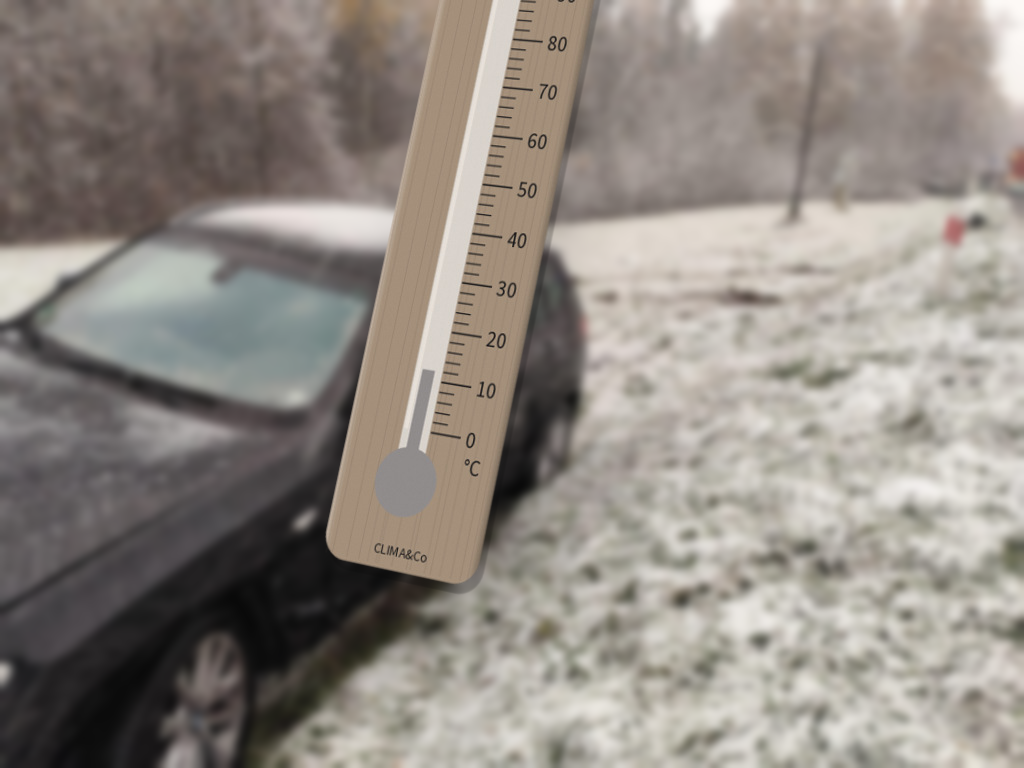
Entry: 12
